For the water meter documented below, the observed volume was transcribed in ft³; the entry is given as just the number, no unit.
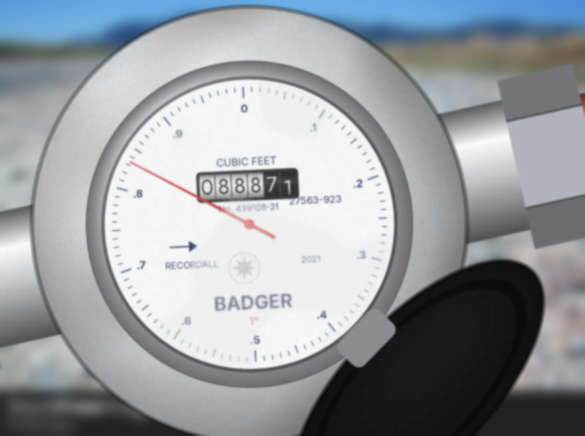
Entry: 88870.83
